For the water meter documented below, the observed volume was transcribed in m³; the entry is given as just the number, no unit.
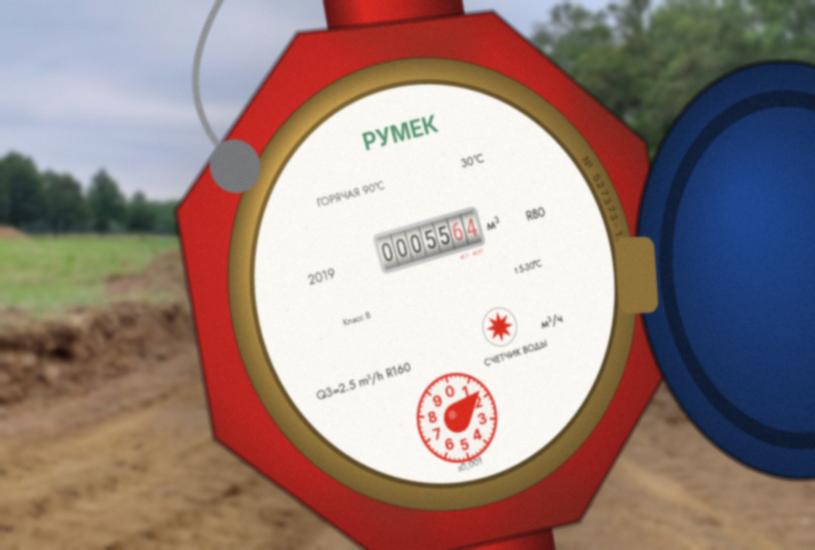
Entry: 55.641
